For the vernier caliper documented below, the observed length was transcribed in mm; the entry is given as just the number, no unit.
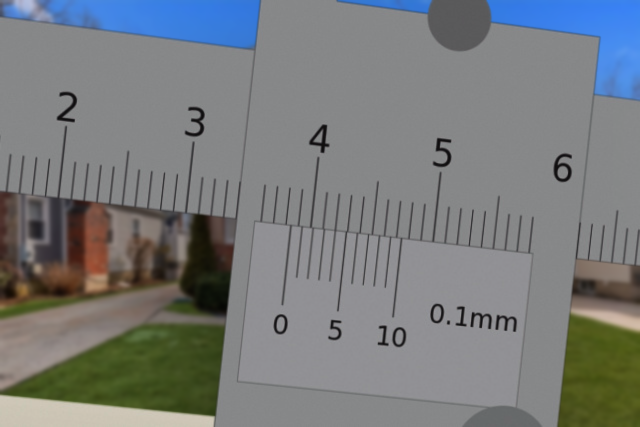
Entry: 38.4
